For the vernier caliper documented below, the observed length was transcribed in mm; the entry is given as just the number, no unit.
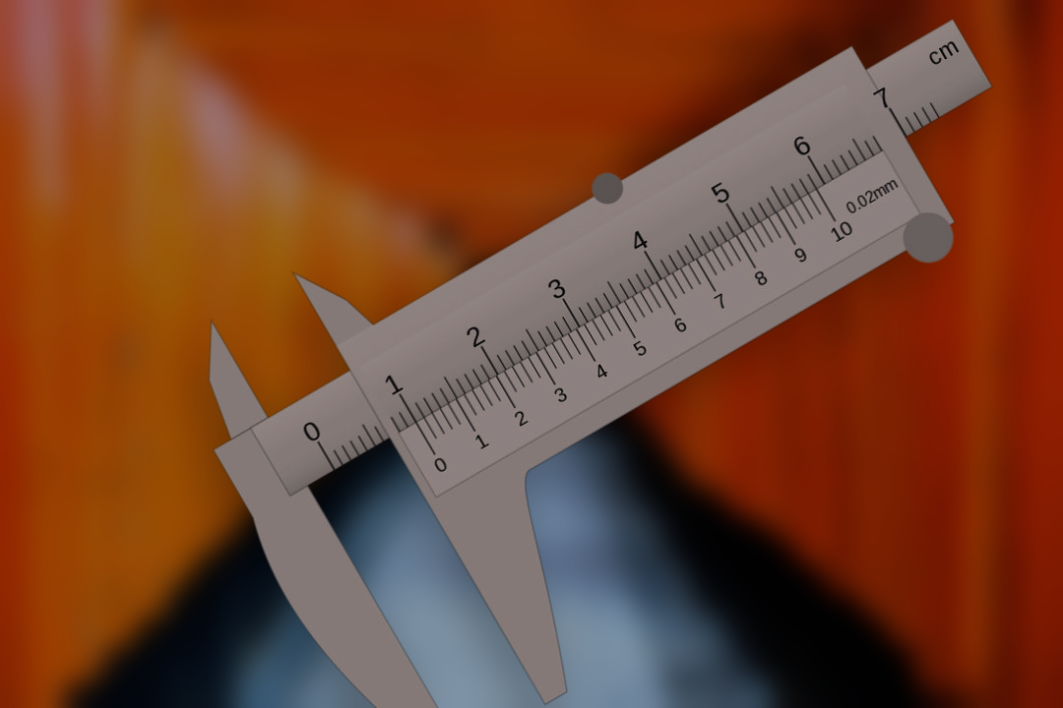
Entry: 10.0
